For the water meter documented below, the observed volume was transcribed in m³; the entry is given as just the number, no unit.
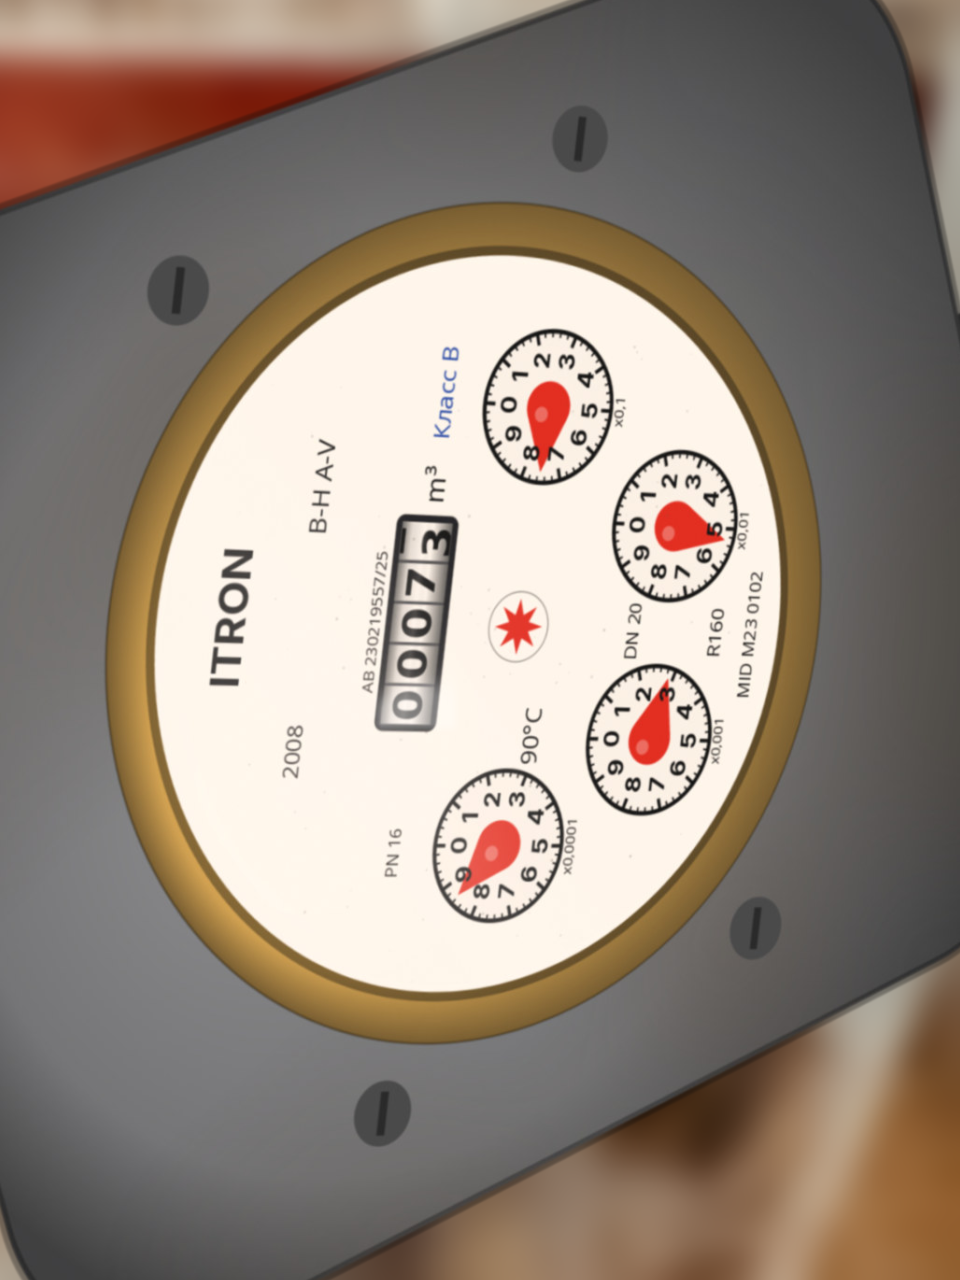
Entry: 72.7528
